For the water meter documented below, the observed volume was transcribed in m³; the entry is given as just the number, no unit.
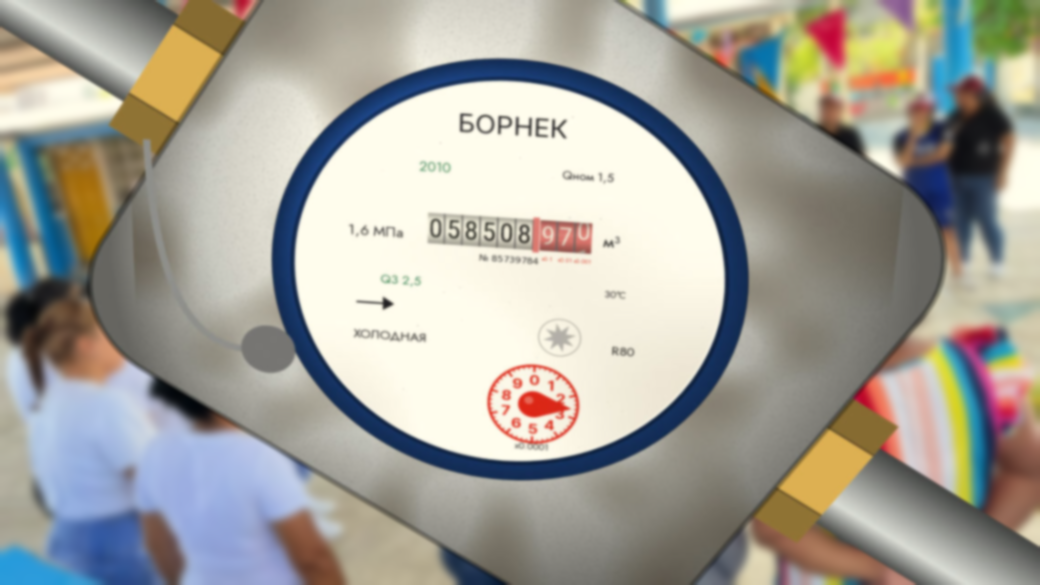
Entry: 58508.9702
